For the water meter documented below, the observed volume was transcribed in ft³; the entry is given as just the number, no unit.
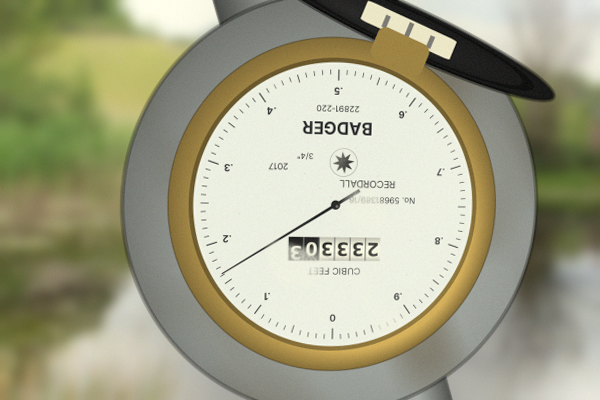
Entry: 233303.16
